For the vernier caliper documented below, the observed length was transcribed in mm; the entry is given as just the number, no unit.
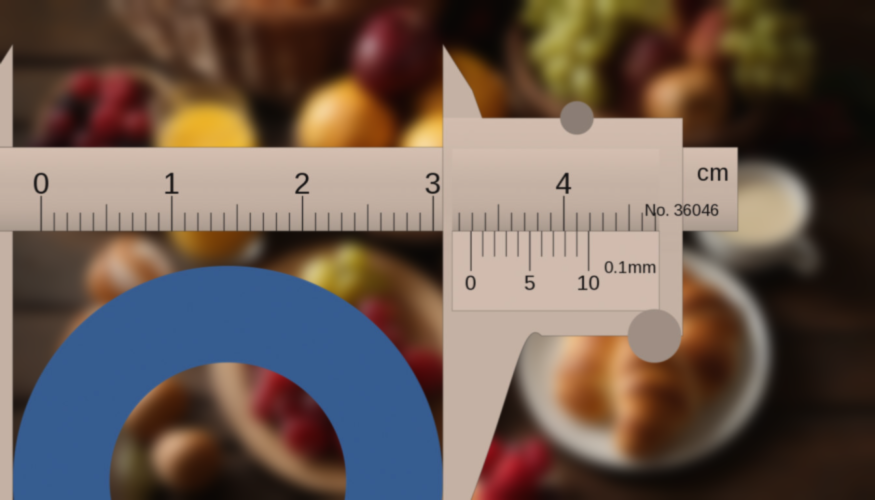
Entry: 32.9
